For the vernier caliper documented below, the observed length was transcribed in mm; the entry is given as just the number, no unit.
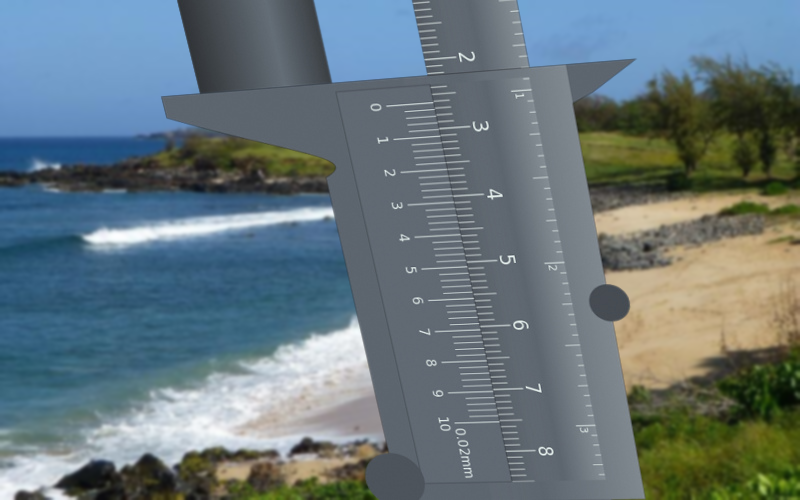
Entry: 26.2
